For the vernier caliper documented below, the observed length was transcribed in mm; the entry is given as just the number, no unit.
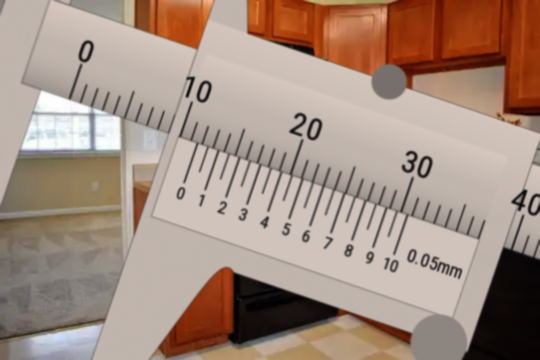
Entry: 11.6
